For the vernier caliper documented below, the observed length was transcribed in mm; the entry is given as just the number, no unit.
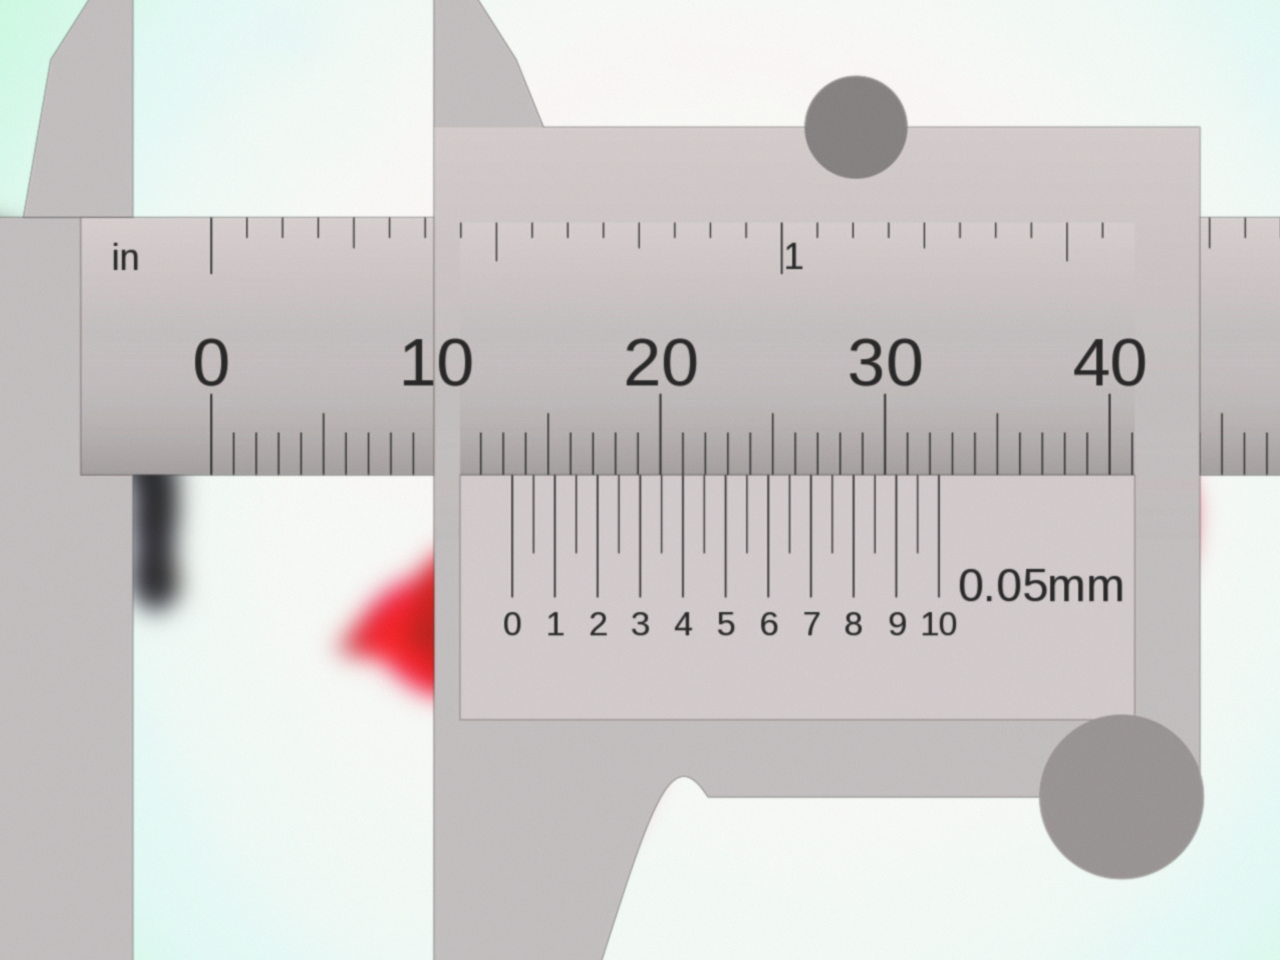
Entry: 13.4
